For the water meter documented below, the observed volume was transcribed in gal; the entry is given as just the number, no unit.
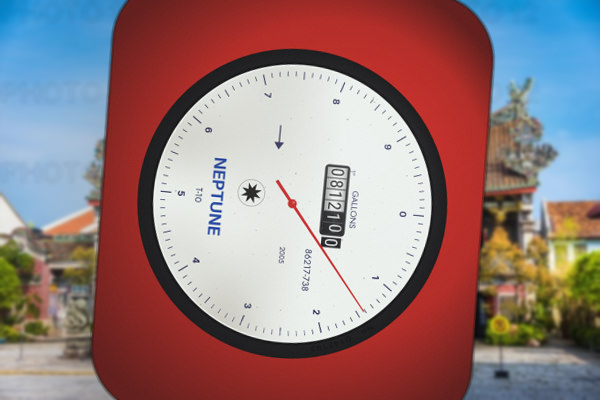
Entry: 812101.4
